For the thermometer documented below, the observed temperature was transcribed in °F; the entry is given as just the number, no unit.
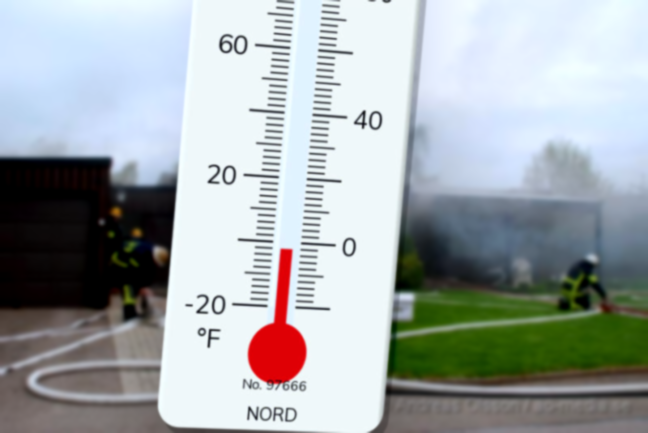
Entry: -2
